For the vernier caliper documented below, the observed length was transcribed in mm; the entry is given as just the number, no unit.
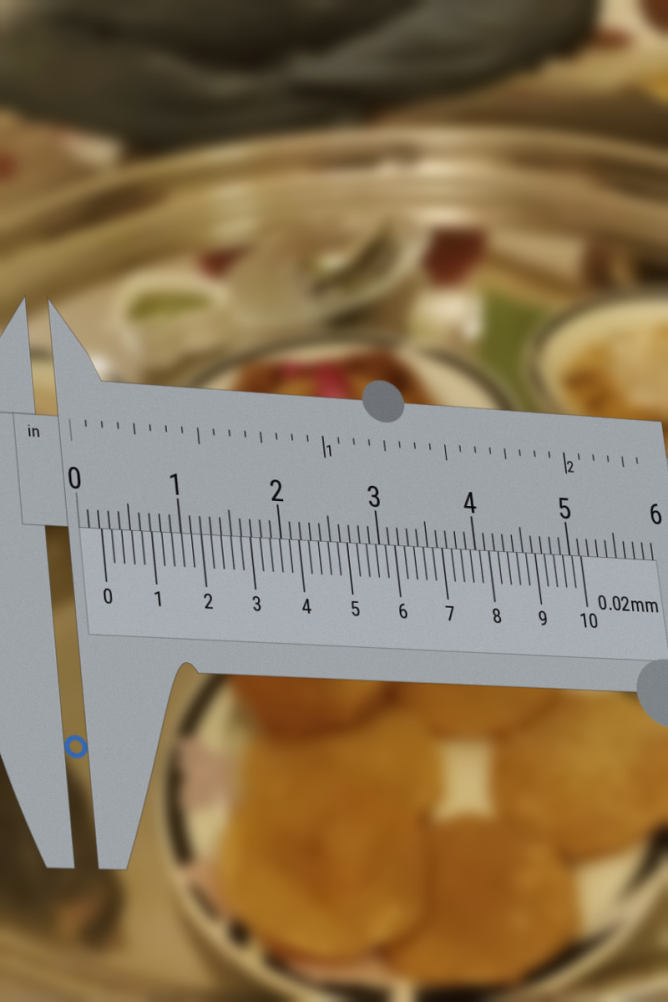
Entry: 2.2
